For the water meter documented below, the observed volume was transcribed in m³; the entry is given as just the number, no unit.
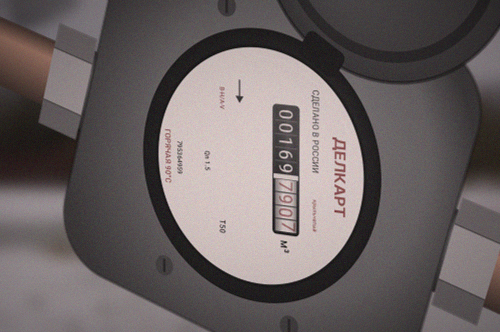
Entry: 169.7907
